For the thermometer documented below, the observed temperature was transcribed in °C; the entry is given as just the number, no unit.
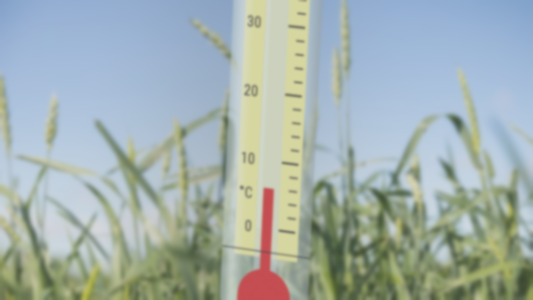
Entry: 6
